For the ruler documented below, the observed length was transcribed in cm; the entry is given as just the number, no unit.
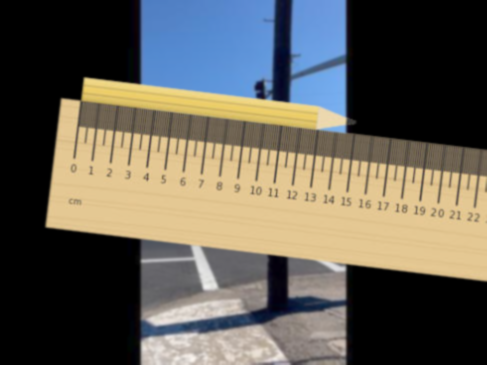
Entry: 15
